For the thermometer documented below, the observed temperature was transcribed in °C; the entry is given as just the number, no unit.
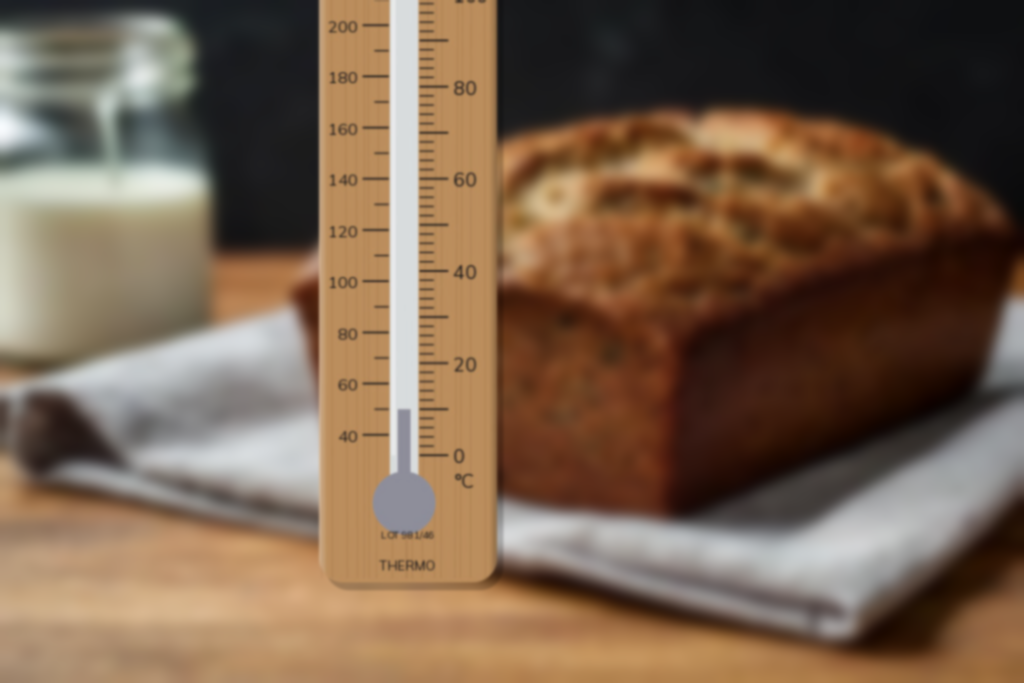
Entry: 10
